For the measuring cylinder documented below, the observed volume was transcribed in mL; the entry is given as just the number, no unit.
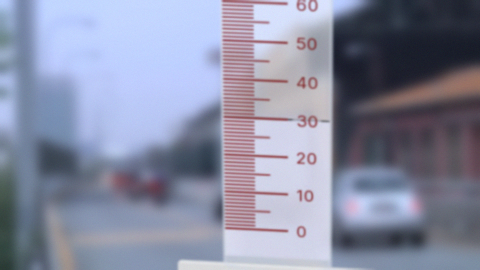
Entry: 30
